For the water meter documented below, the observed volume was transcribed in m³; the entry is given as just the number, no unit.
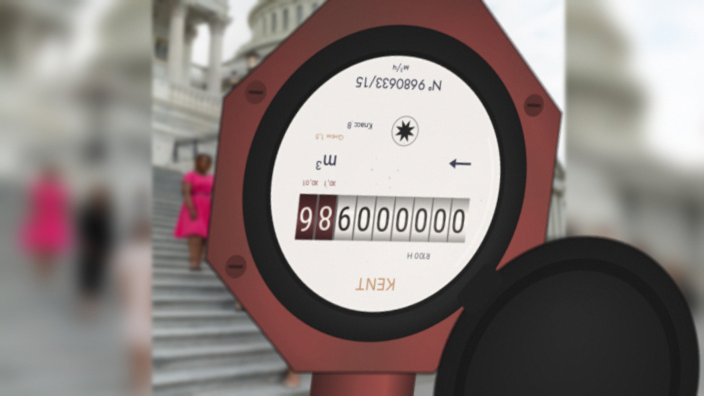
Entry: 9.86
